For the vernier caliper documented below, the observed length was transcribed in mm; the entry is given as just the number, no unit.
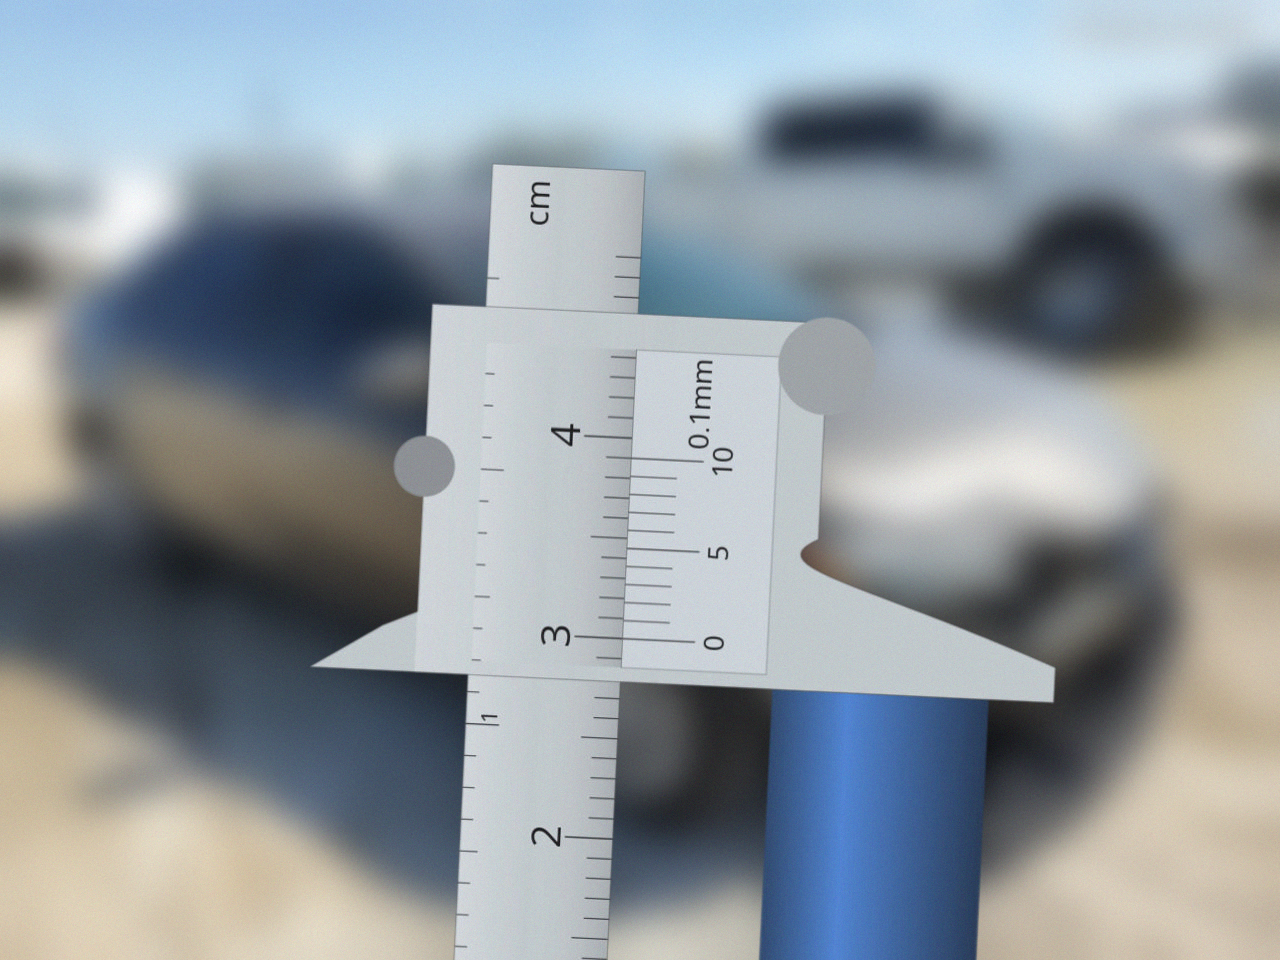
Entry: 30.0
